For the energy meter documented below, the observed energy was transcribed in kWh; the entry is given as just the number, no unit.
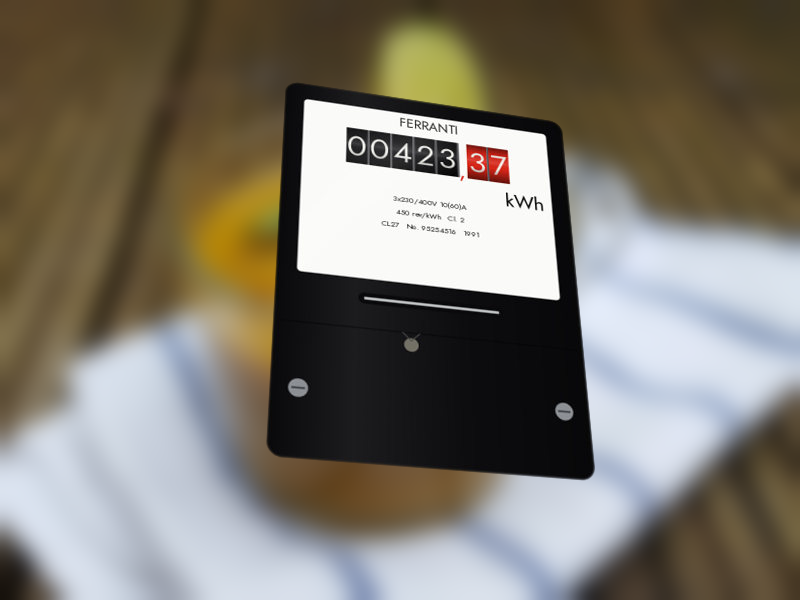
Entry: 423.37
